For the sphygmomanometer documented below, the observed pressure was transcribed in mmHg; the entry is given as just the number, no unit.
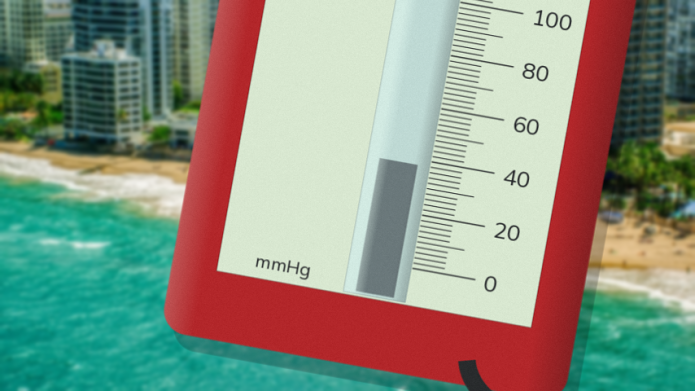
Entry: 38
